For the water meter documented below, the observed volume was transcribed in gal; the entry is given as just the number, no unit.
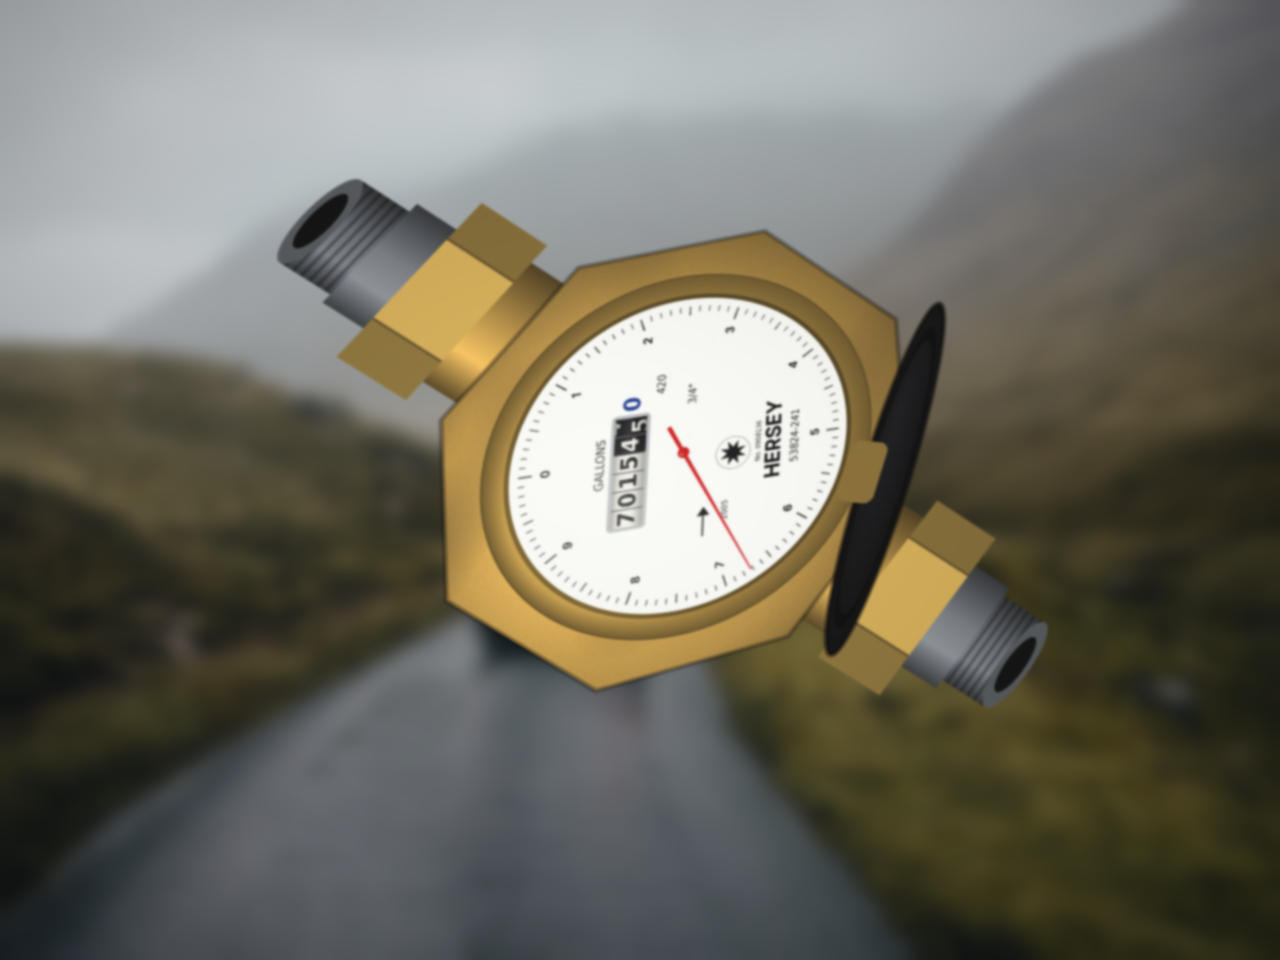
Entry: 7015446.7
